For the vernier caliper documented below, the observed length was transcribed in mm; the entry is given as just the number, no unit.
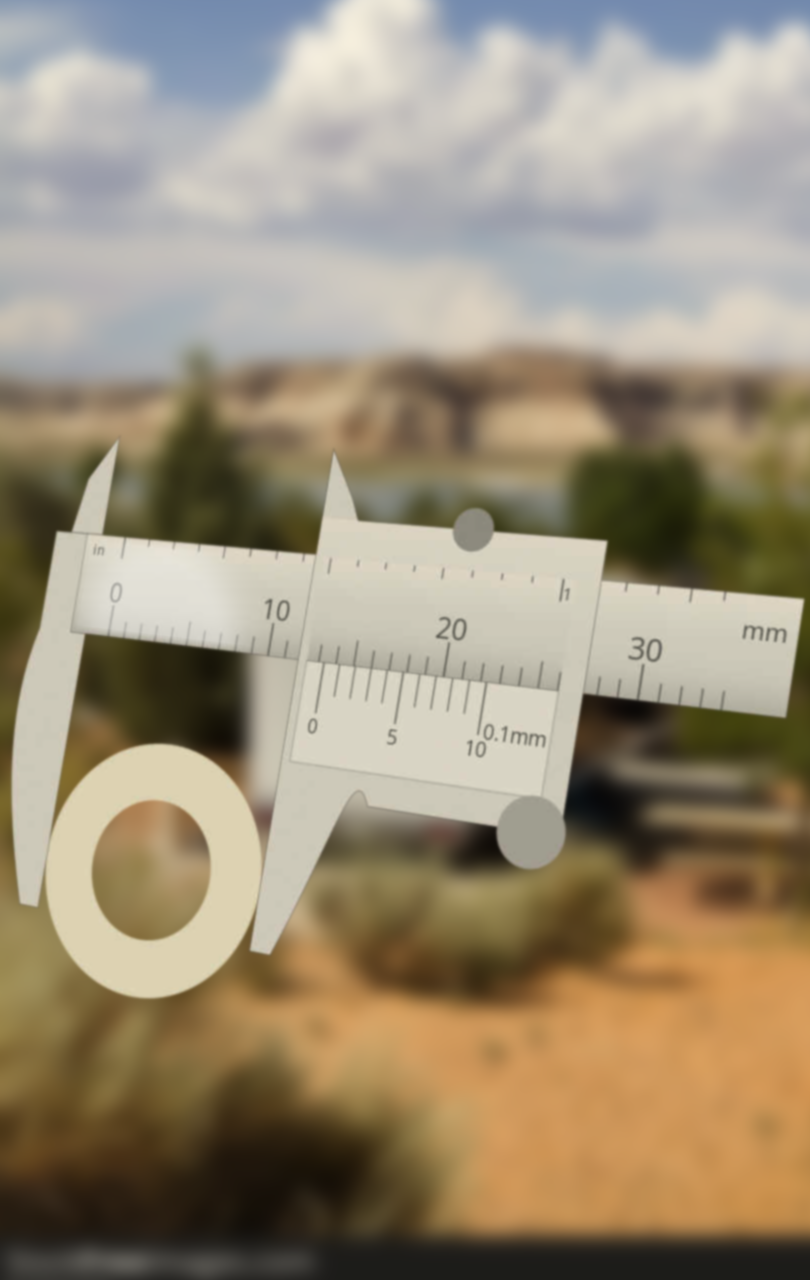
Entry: 13.3
